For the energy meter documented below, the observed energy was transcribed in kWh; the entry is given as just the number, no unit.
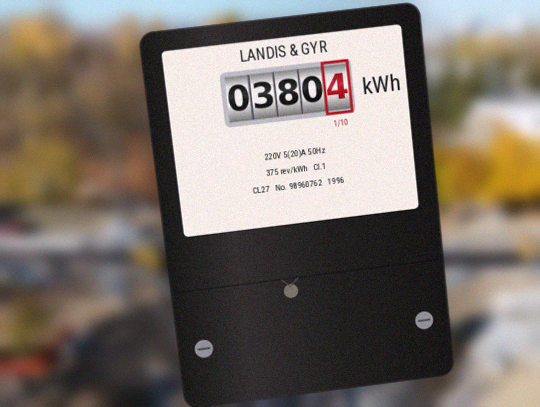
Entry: 380.4
